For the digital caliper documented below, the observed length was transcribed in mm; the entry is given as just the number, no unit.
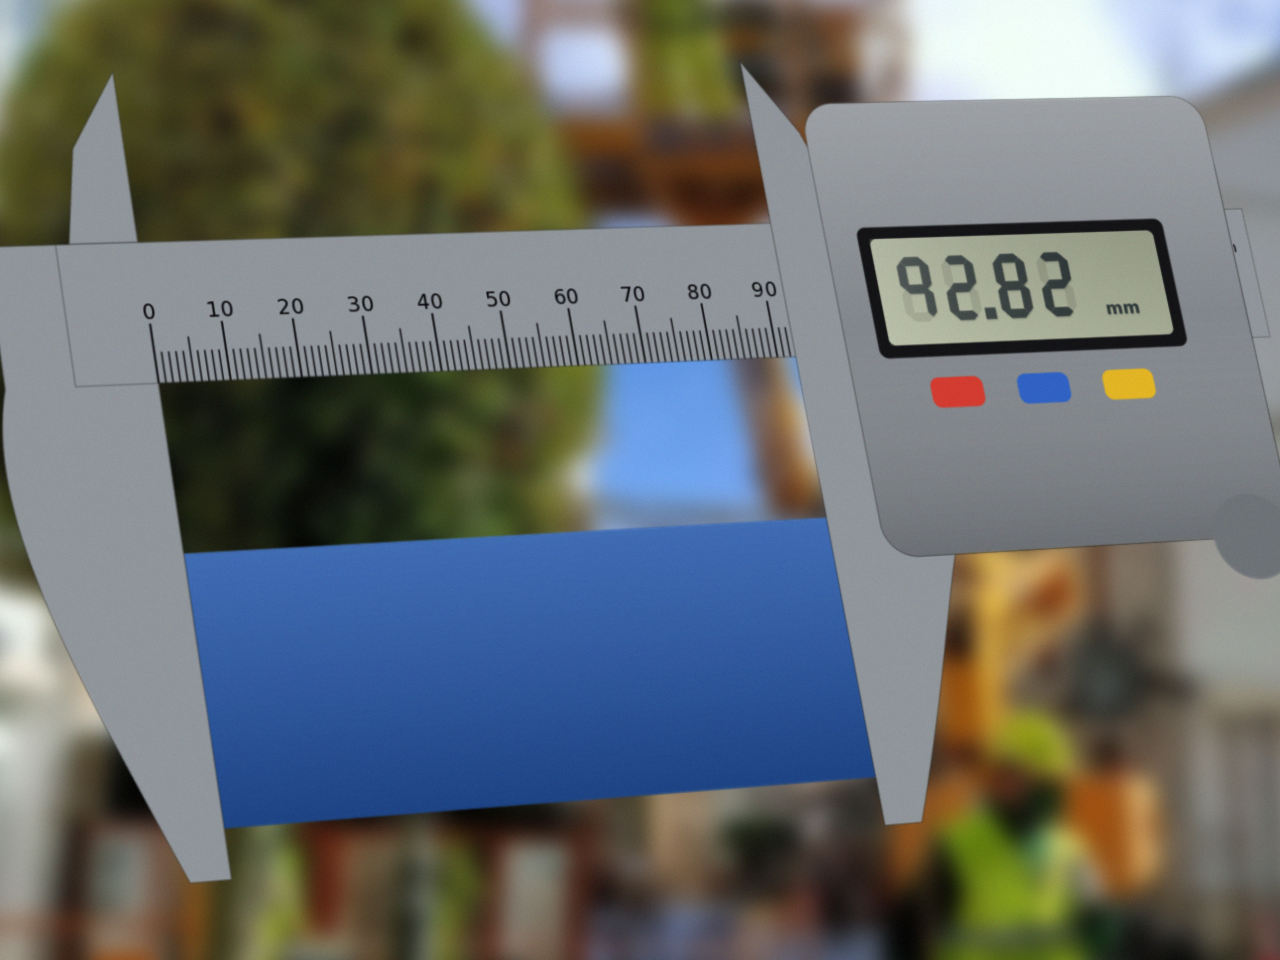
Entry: 92.82
